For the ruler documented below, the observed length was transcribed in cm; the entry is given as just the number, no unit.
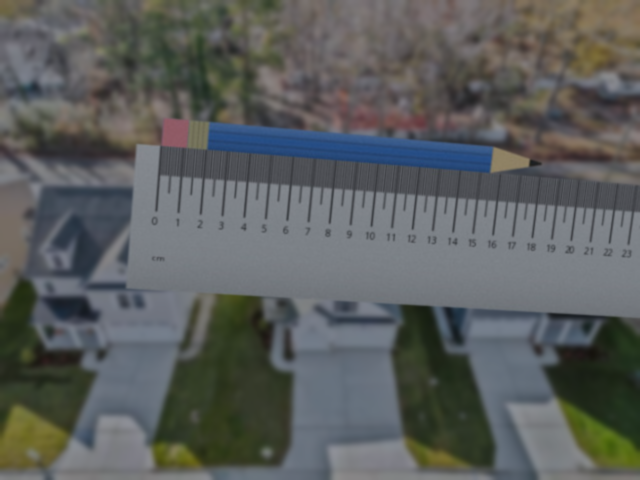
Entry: 18
